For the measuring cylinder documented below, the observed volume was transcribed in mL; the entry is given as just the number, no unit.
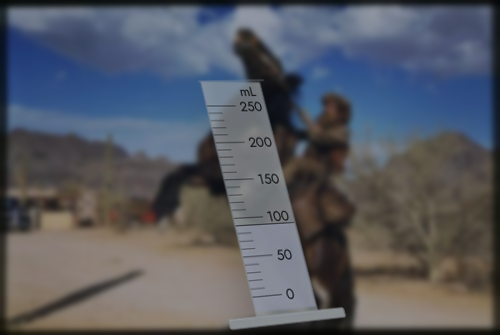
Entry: 90
